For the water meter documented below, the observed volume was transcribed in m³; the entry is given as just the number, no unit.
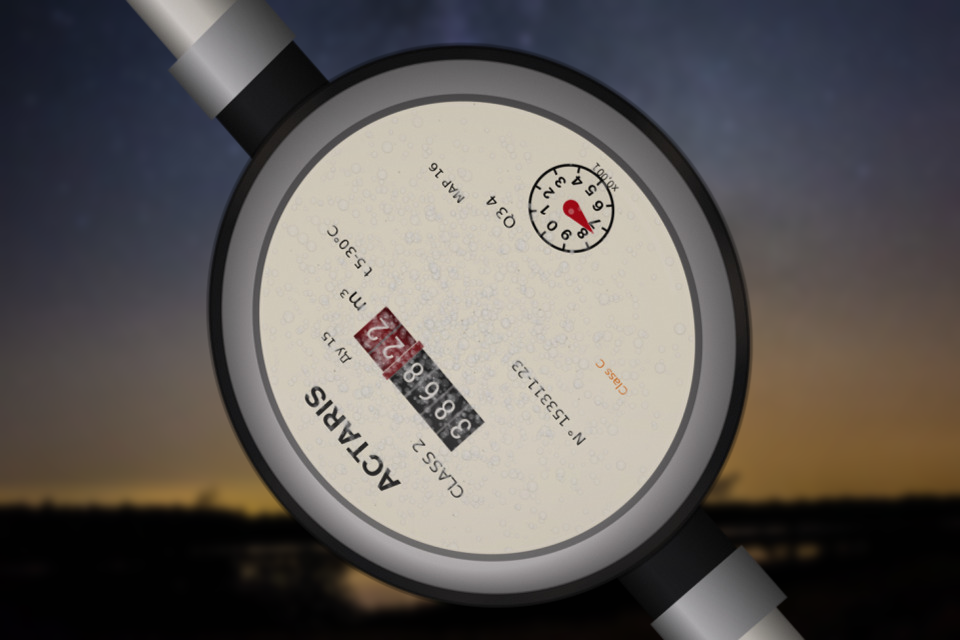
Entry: 3868.227
